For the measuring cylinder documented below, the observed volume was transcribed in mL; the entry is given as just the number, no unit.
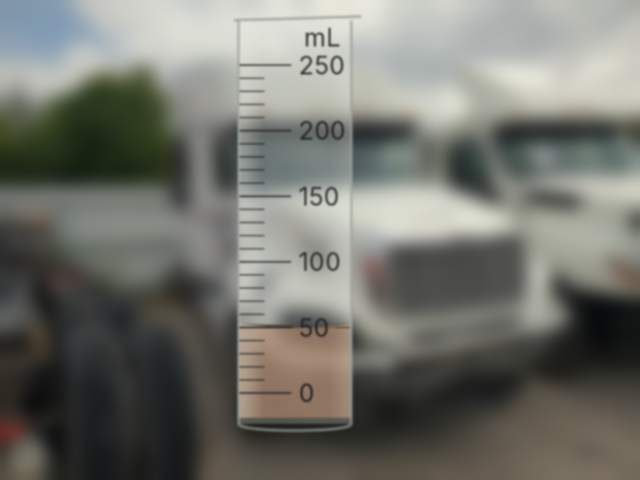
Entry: 50
